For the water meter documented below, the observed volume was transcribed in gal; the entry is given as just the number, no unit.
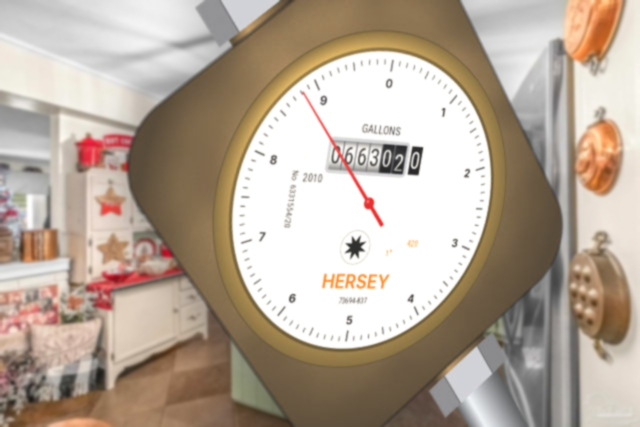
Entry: 663018.8
